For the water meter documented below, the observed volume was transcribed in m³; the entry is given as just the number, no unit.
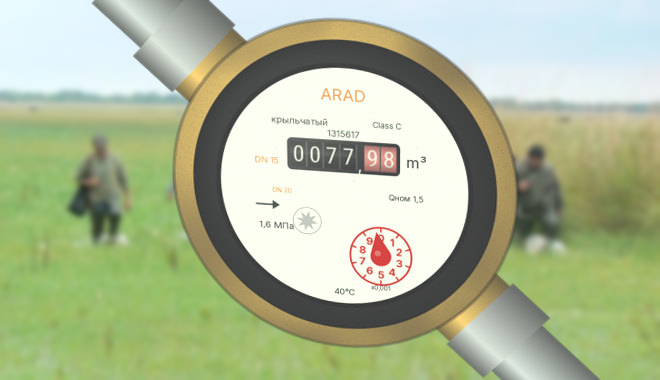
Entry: 77.979
